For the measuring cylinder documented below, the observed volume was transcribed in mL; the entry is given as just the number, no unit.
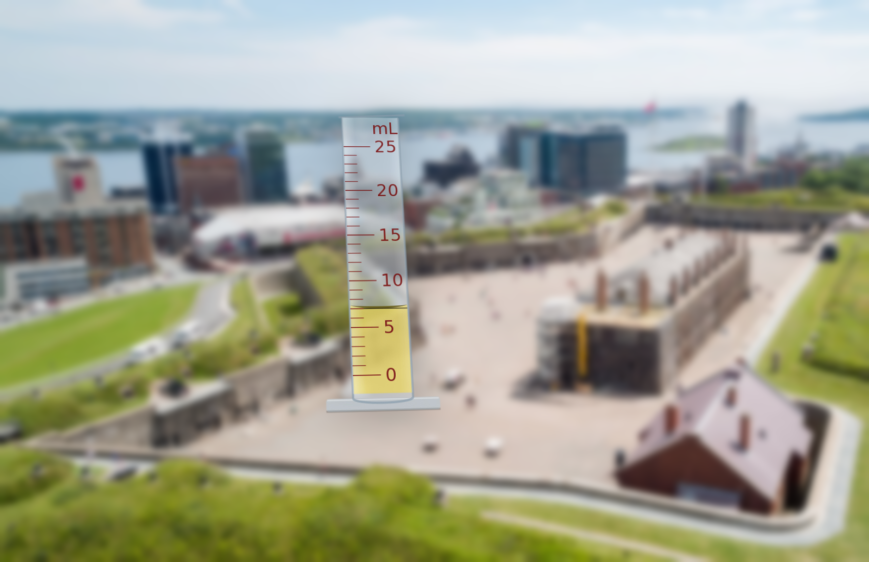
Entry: 7
